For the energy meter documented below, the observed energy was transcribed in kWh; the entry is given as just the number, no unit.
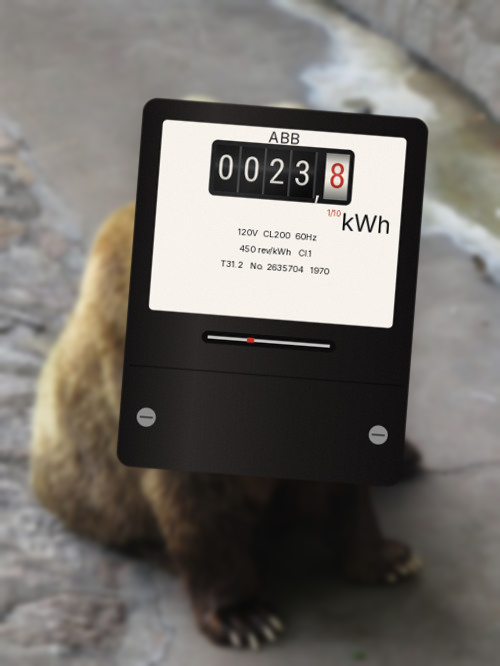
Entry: 23.8
